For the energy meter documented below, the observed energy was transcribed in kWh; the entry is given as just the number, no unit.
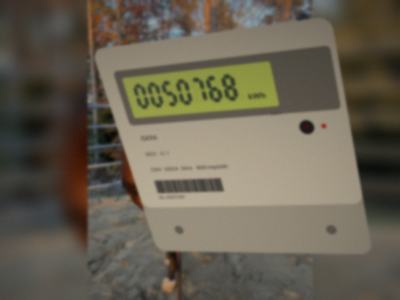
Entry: 50768
